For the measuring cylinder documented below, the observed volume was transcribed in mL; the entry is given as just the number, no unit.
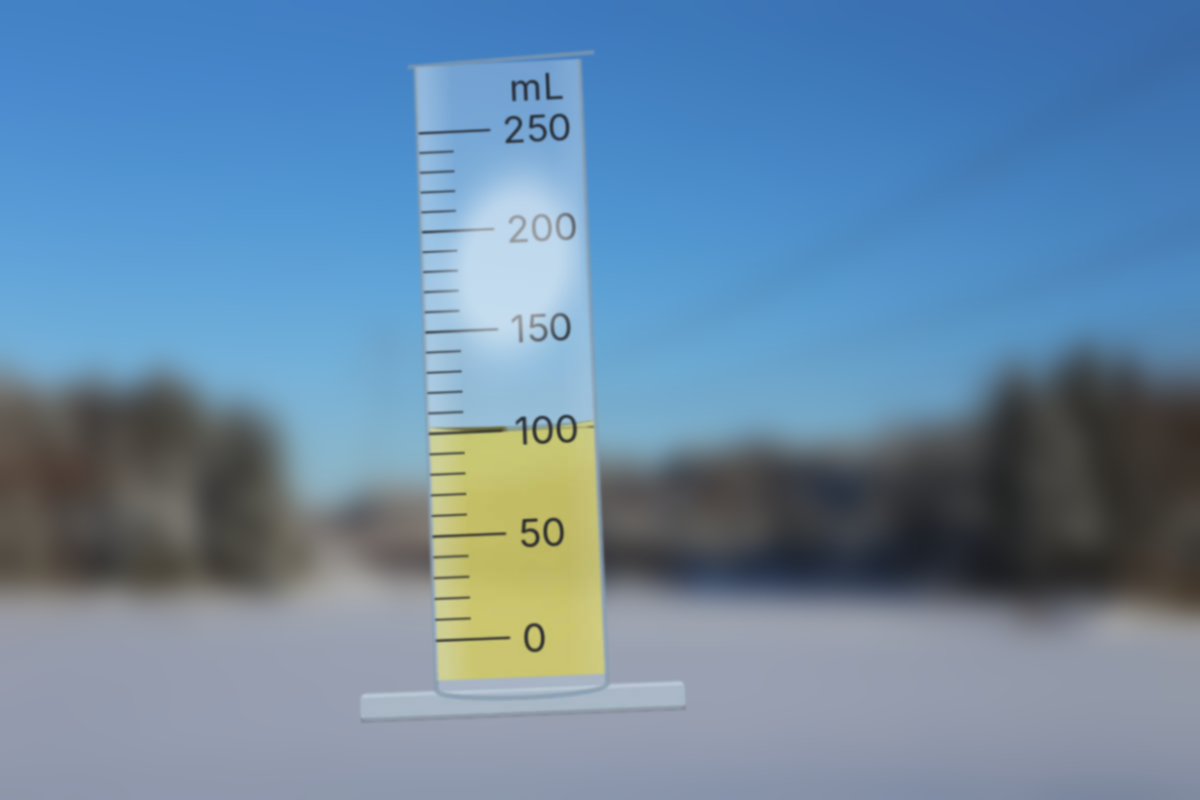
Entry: 100
